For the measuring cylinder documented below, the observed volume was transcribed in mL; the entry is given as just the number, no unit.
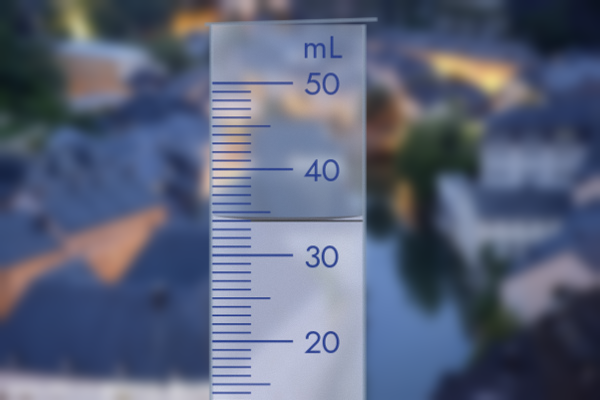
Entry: 34
